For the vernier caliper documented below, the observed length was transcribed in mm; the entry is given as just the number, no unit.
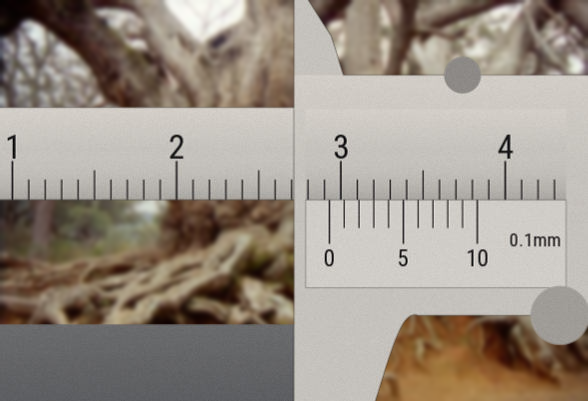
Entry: 29.3
